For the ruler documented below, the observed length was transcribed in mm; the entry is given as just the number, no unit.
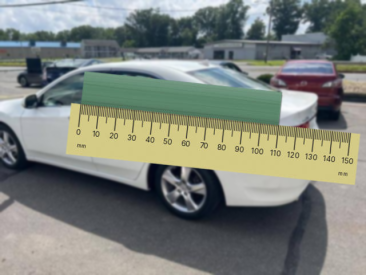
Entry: 110
